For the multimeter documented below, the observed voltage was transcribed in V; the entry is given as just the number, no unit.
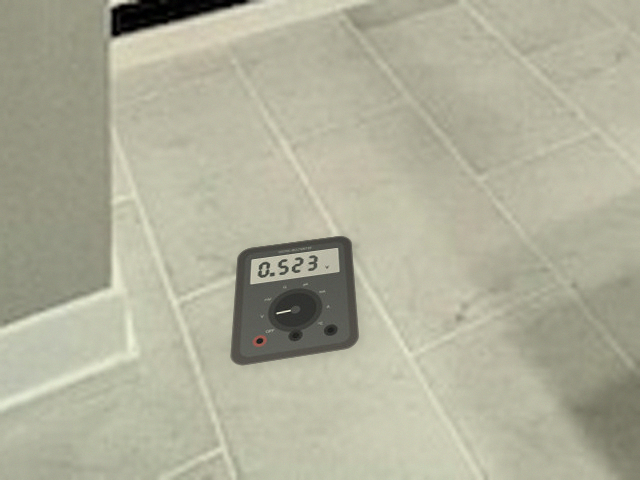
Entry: 0.523
